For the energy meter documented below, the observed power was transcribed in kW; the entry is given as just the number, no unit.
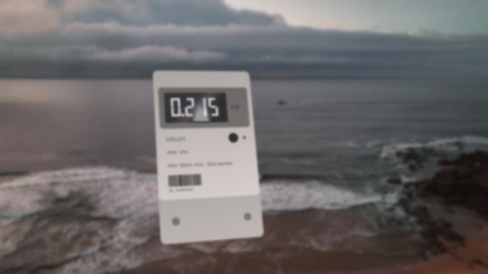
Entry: 0.215
